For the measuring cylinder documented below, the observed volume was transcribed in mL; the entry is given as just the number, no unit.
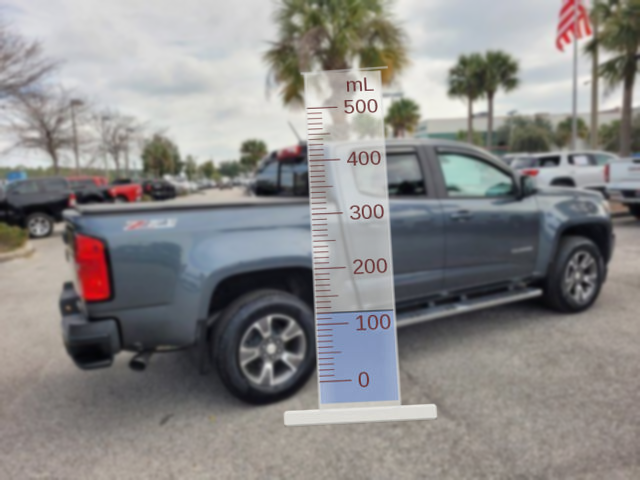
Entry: 120
